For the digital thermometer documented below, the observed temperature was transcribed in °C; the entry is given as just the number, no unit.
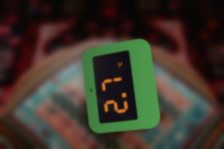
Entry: 2.7
